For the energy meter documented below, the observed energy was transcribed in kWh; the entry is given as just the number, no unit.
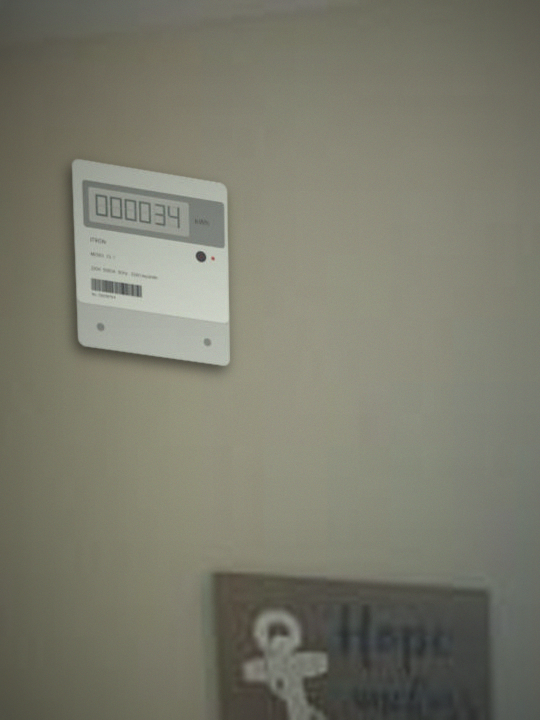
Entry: 34
